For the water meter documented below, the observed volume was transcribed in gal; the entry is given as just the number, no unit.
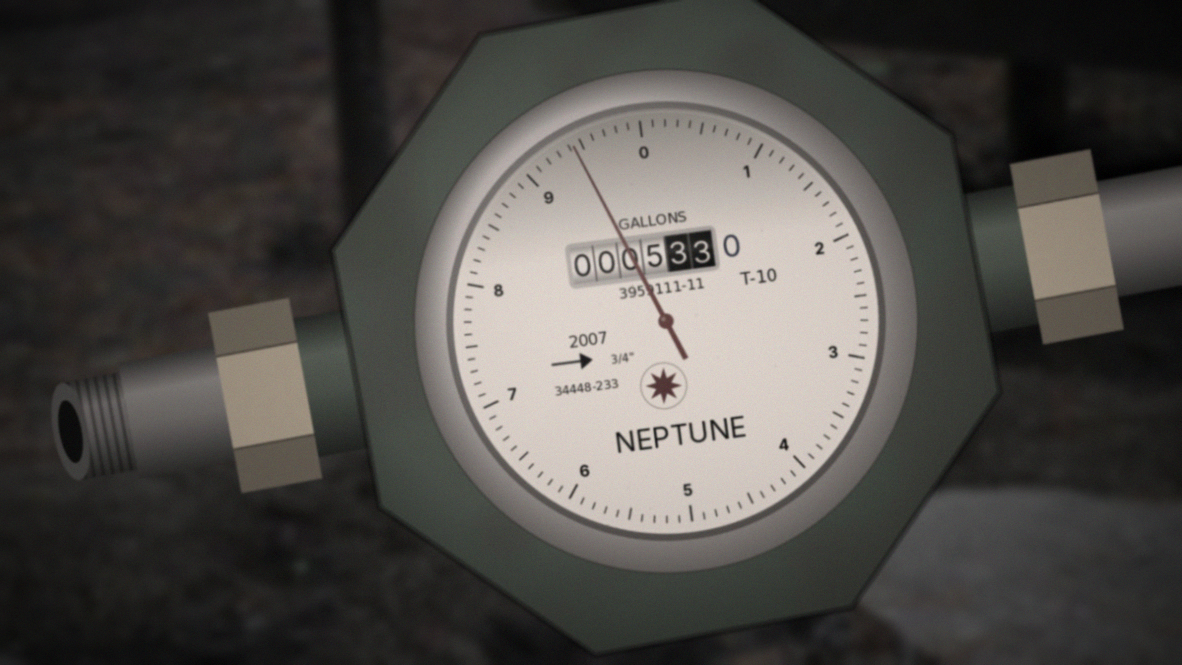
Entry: 5329.4
